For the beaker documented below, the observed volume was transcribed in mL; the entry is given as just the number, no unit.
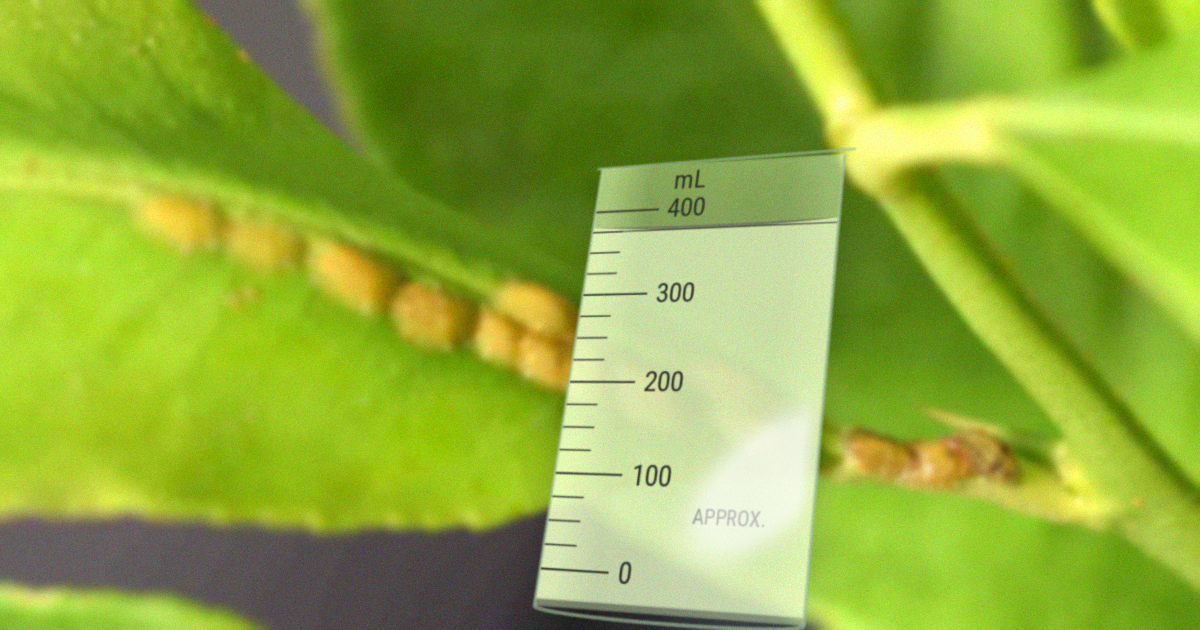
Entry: 375
